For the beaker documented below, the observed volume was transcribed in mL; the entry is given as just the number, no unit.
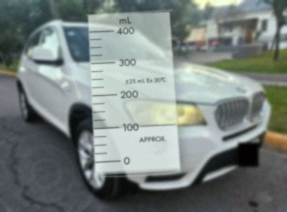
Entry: 100
